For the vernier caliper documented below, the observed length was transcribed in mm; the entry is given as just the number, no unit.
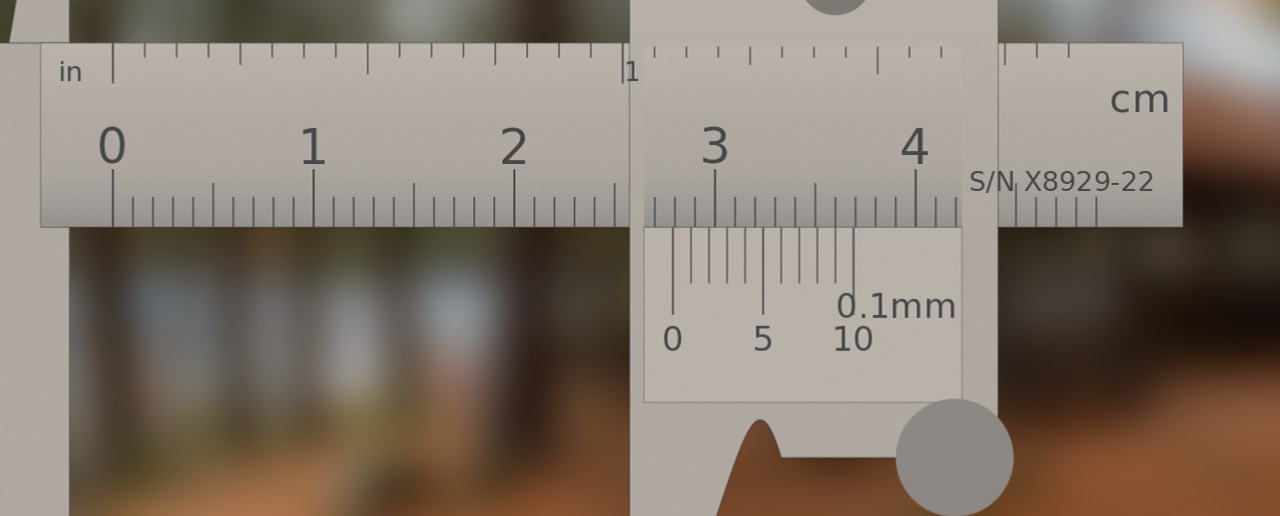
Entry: 27.9
